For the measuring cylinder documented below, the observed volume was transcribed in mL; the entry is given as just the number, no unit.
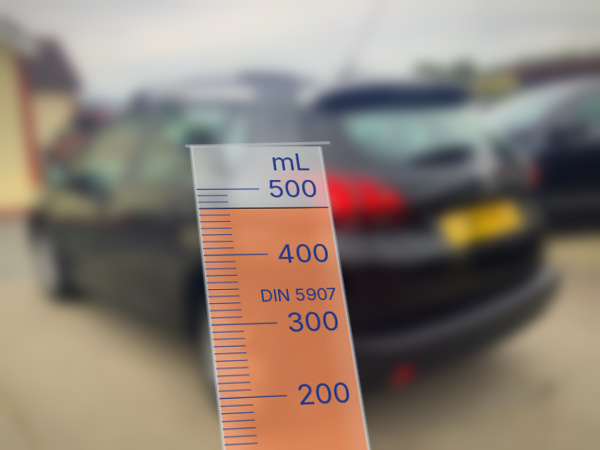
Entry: 470
